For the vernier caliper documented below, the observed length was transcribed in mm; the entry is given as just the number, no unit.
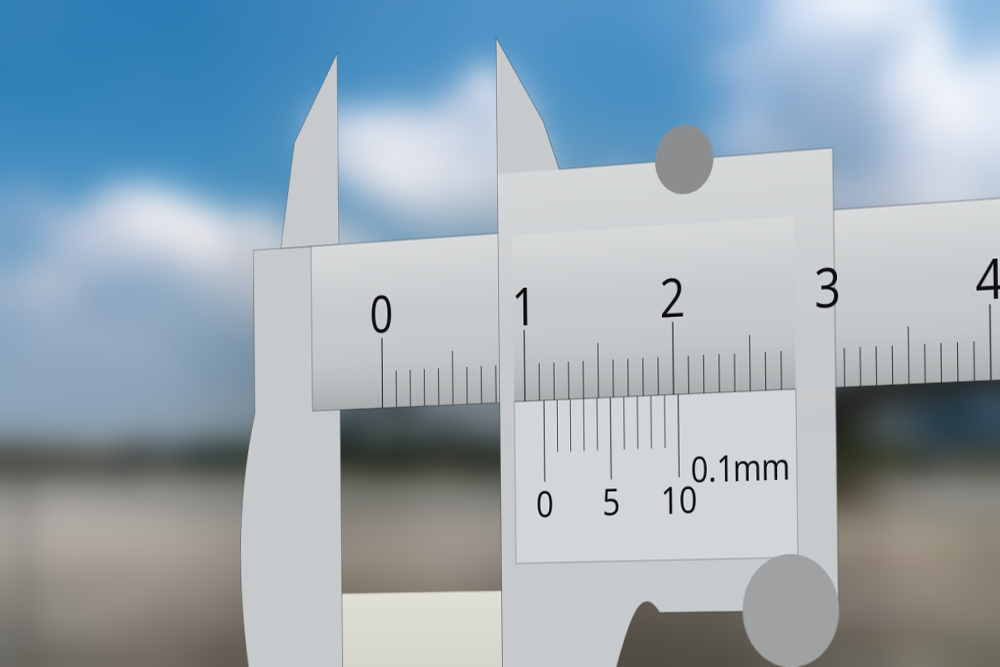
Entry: 11.3
